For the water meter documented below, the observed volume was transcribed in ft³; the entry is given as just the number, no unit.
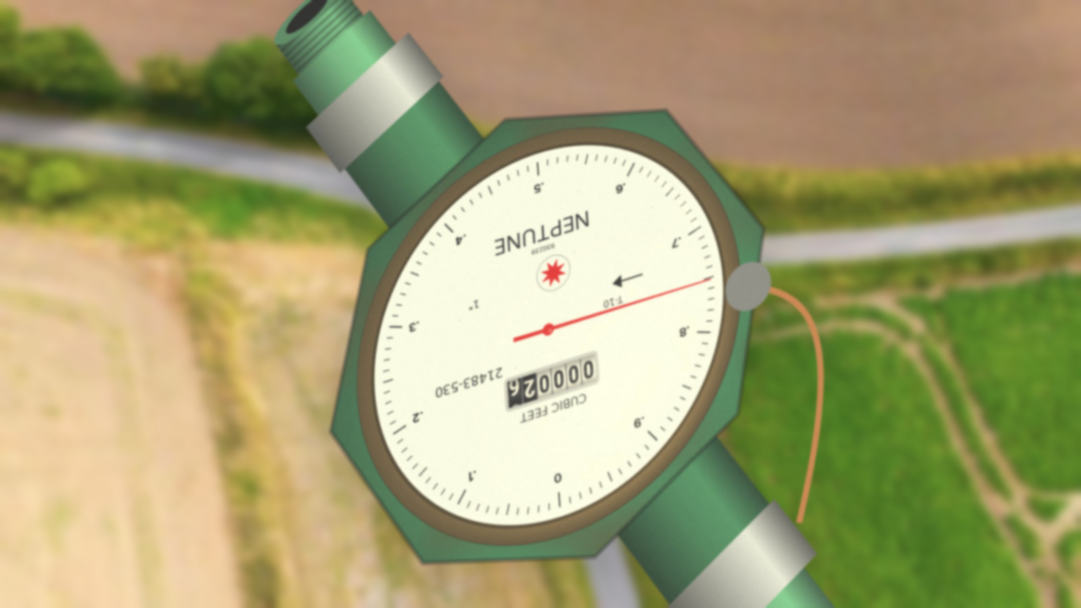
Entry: 25.75
